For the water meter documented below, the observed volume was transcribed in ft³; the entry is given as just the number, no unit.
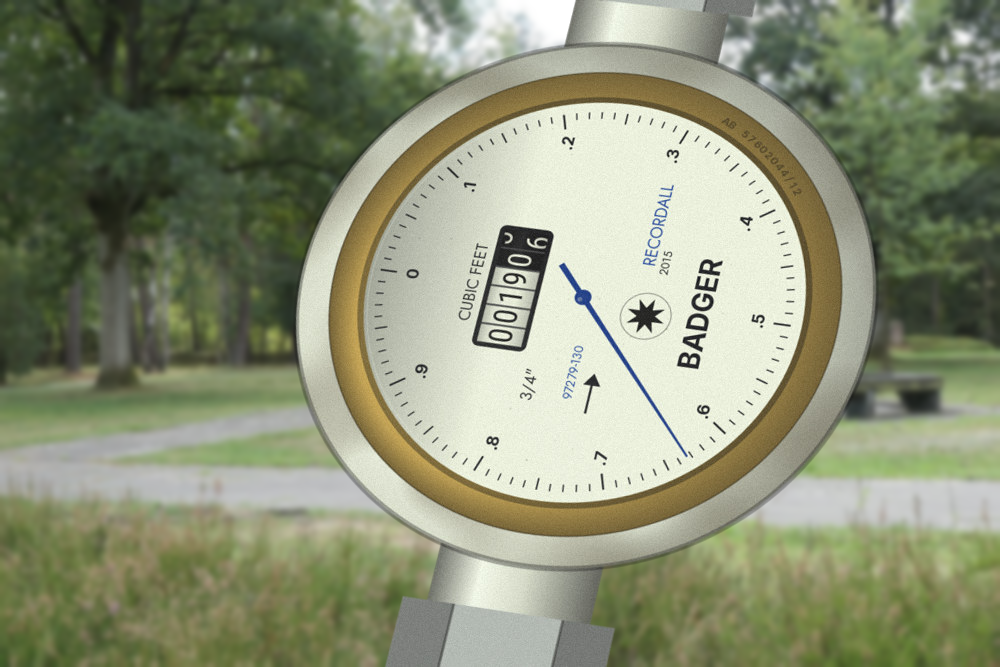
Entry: 1905.63
